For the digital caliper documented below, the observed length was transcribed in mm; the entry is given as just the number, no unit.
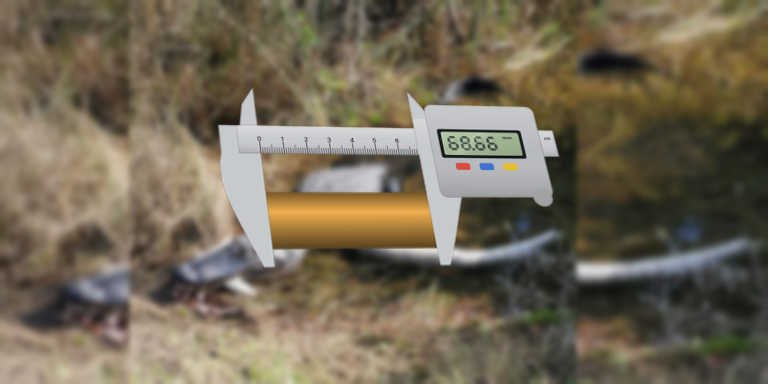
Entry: 68.66
